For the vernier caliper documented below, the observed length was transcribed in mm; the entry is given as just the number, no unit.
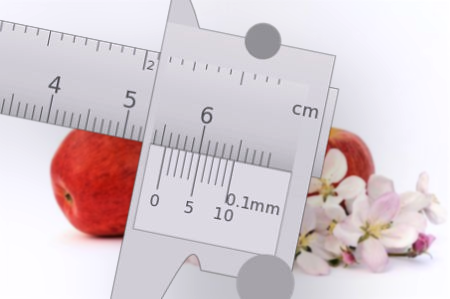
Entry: 55.6
